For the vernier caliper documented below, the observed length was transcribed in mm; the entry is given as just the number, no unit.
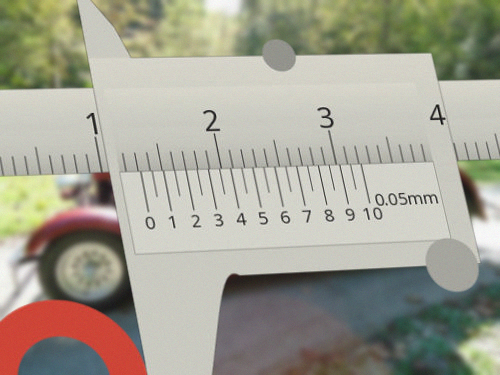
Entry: 13.2
